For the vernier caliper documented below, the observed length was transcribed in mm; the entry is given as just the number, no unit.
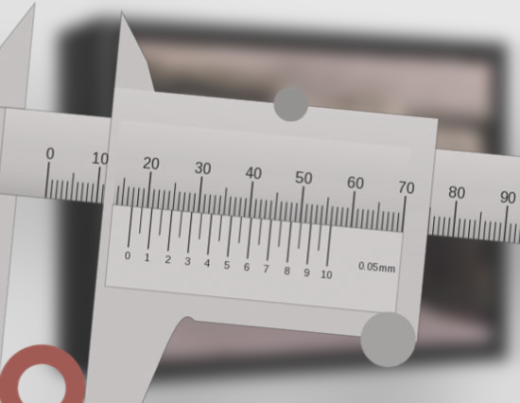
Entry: 17.0
